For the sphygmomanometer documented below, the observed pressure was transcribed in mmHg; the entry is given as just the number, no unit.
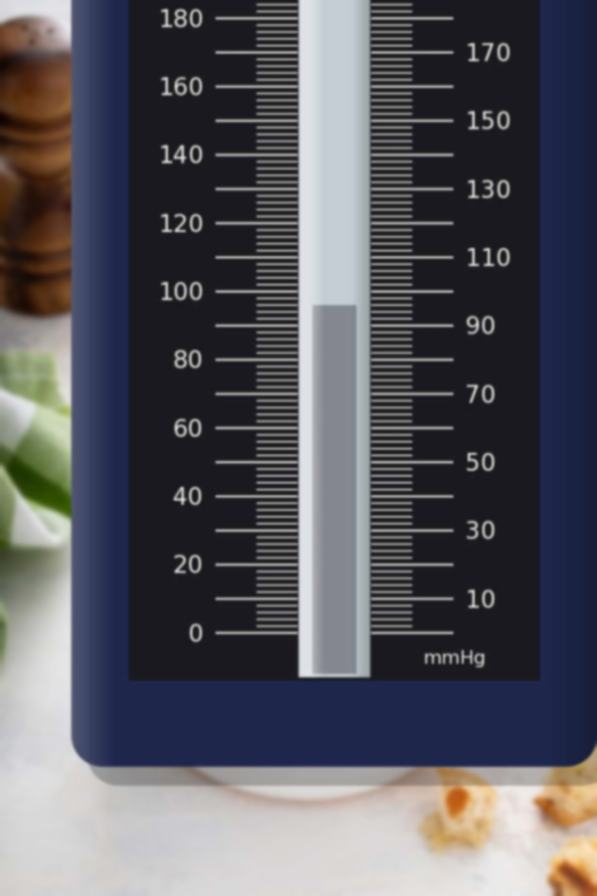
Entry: 96
